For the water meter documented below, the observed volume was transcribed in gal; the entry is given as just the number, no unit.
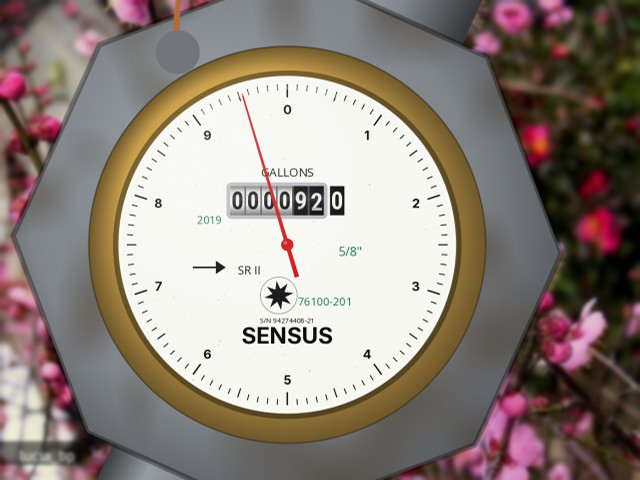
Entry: 919.5
